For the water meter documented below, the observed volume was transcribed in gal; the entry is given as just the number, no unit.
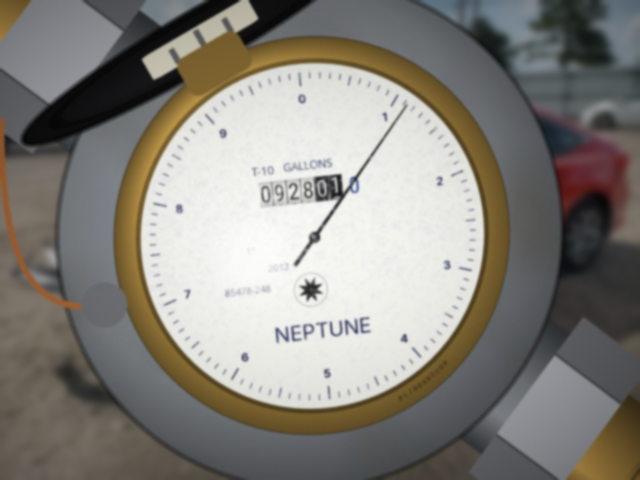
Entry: 928011.1
